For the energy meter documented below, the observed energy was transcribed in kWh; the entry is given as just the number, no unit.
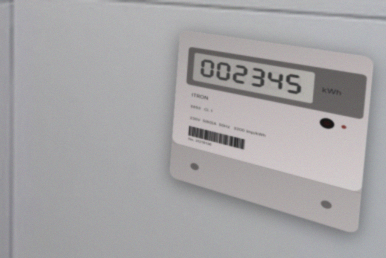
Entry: 2345
